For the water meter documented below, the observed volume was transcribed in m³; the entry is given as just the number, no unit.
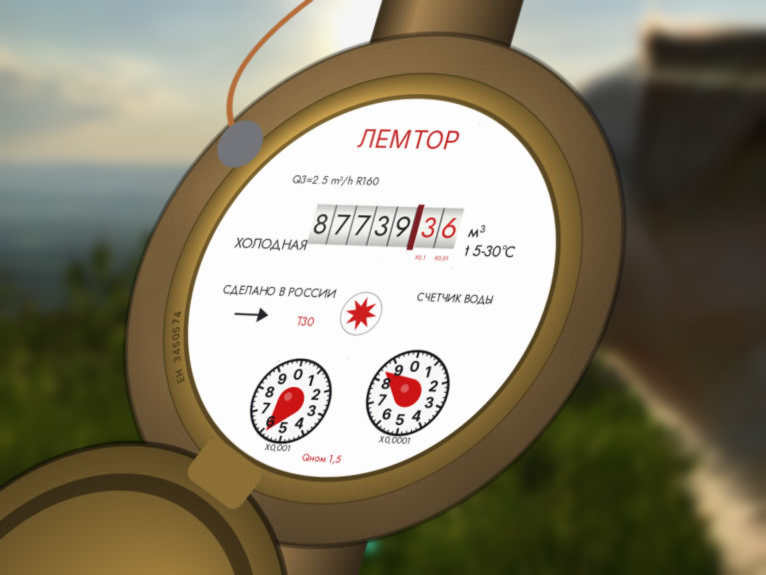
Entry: 87739.3658
